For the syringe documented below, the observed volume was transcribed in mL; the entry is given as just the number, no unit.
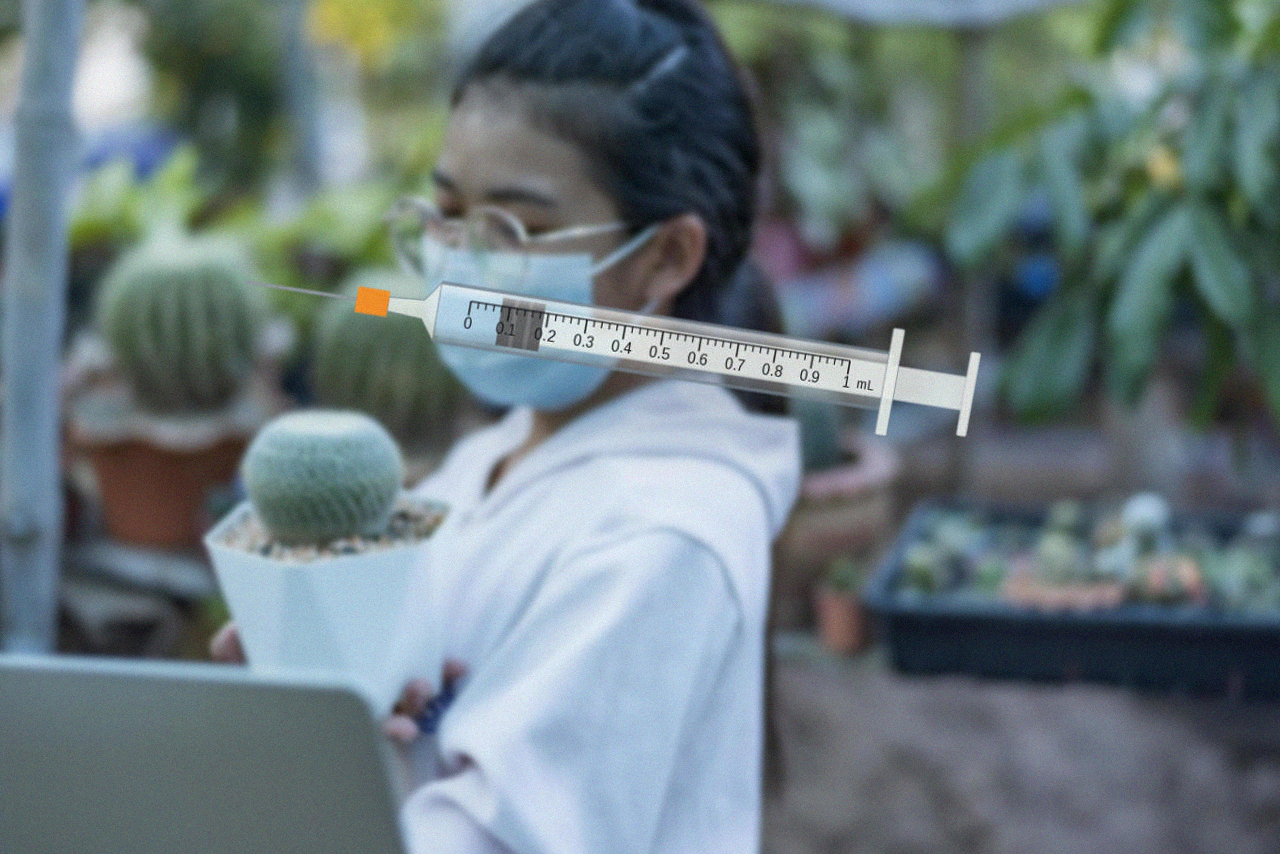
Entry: 0.08
